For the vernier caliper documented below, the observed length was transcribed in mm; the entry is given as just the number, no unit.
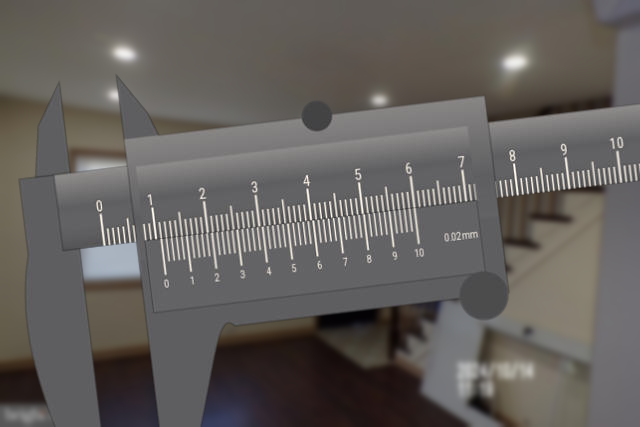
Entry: 11.0
